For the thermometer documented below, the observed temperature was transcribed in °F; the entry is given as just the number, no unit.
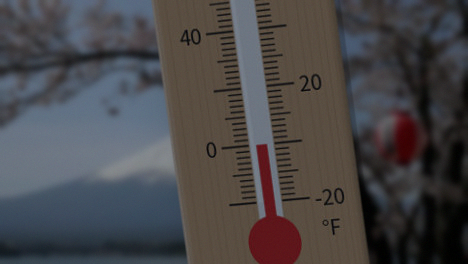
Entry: 0
